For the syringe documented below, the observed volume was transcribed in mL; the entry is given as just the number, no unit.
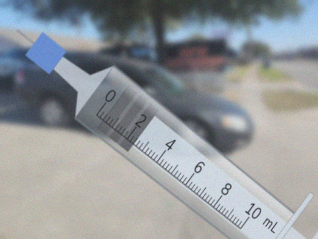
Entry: 0.4
